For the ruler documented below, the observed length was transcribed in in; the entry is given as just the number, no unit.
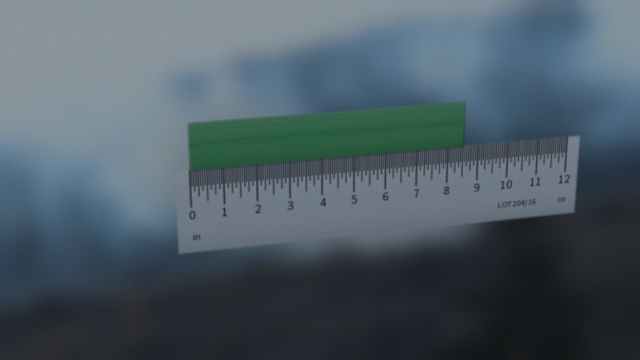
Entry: 8.5
